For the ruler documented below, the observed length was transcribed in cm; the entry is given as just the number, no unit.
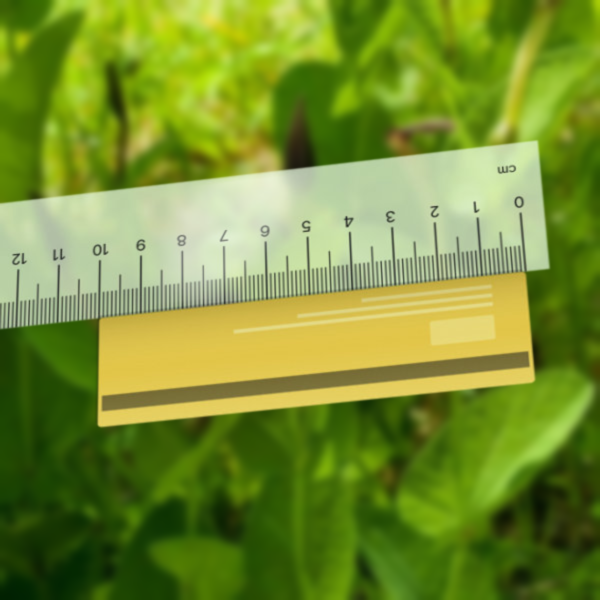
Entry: 10
